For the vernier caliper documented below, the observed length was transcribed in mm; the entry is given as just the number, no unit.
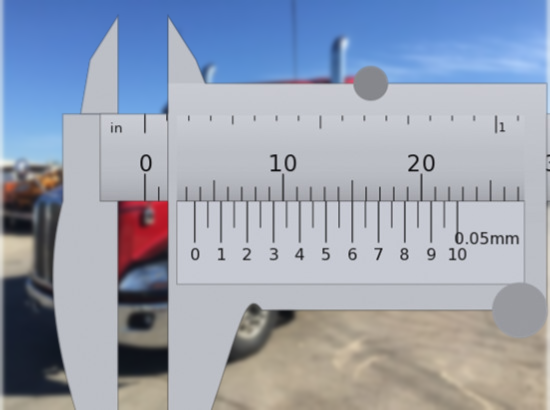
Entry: 3.6
